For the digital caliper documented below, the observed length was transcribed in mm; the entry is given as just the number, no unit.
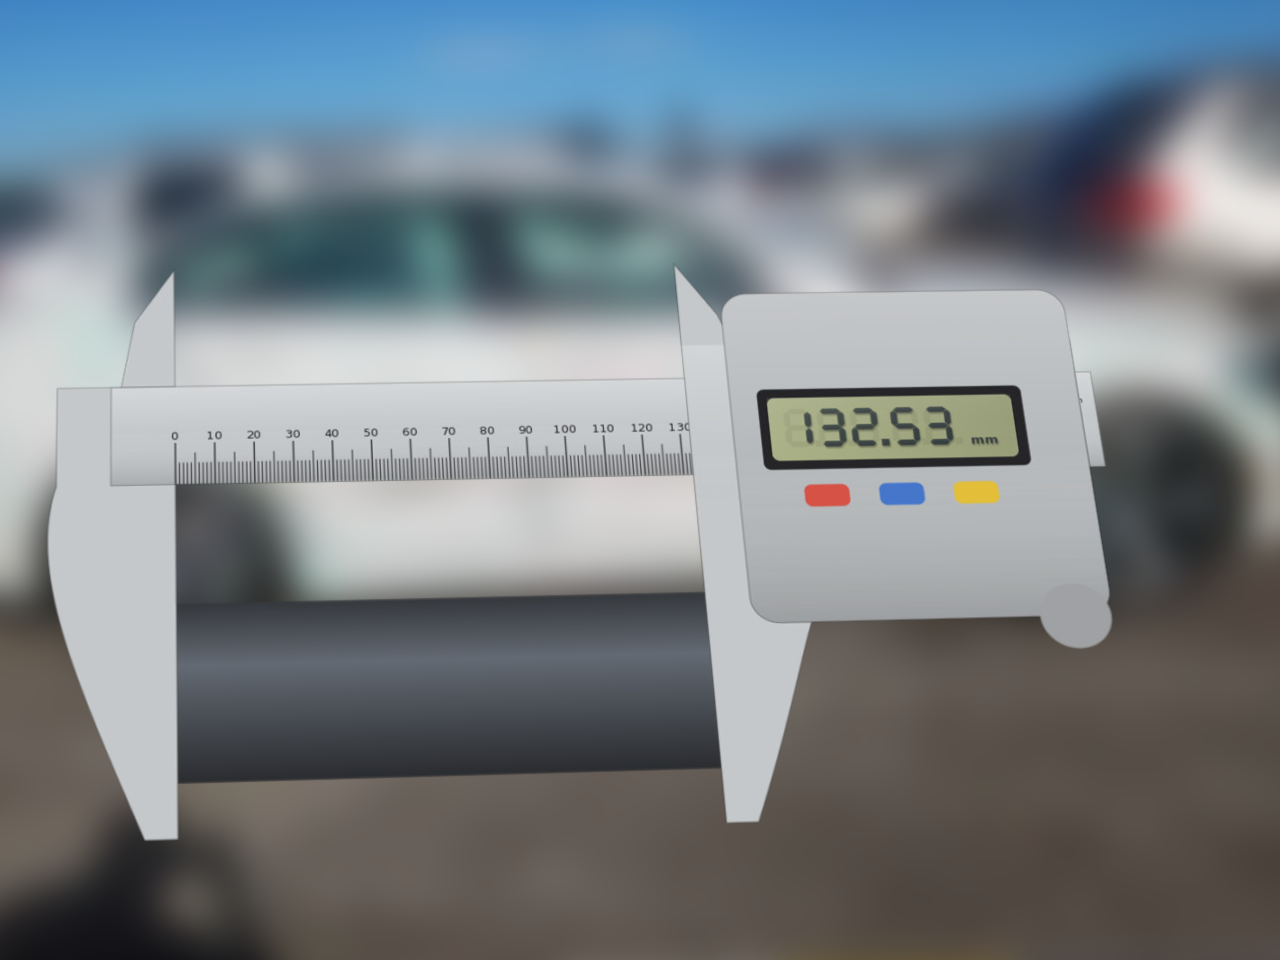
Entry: 132.53
